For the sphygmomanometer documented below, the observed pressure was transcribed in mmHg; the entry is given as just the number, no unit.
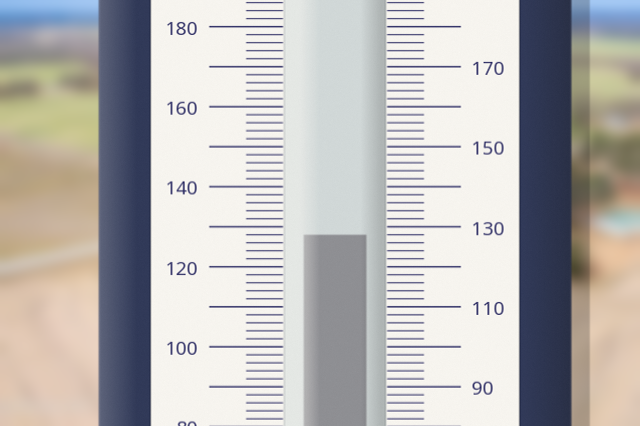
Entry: 128
